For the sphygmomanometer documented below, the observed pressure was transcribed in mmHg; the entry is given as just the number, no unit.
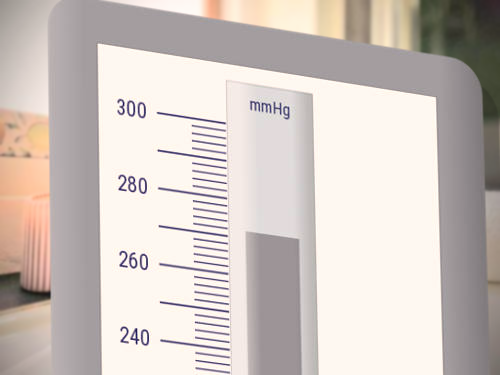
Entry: 272
